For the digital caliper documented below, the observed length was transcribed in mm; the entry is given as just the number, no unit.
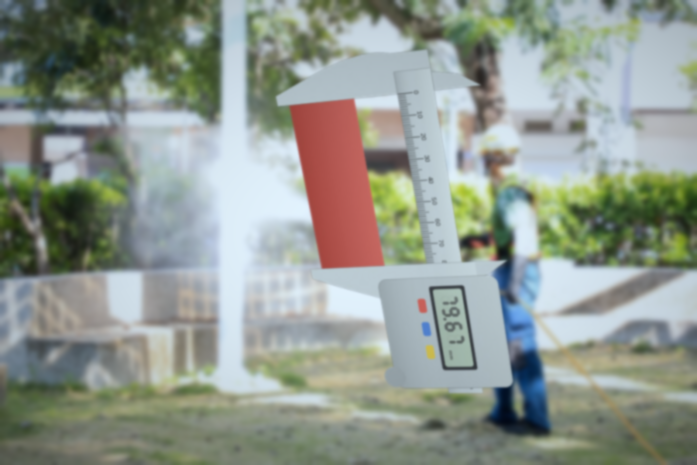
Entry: 79.67
